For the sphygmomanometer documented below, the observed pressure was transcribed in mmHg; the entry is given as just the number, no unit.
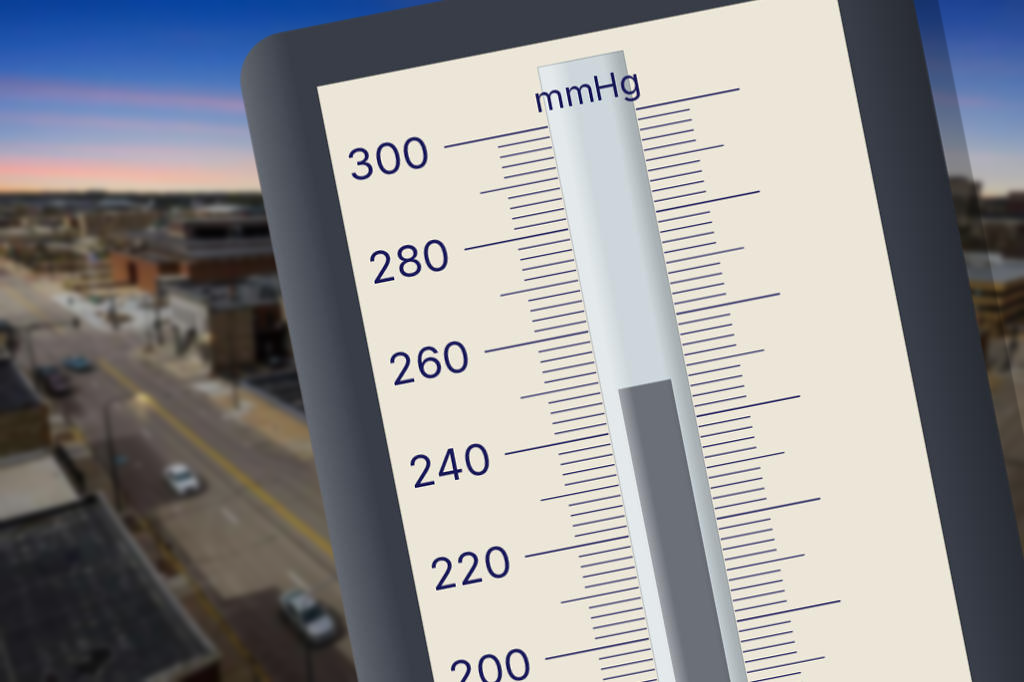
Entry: 248
